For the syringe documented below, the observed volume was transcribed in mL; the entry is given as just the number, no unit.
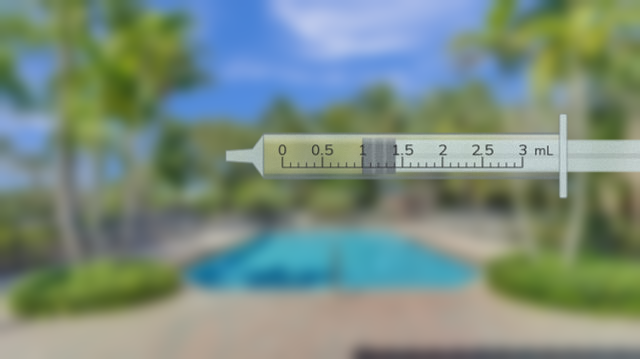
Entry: 1
